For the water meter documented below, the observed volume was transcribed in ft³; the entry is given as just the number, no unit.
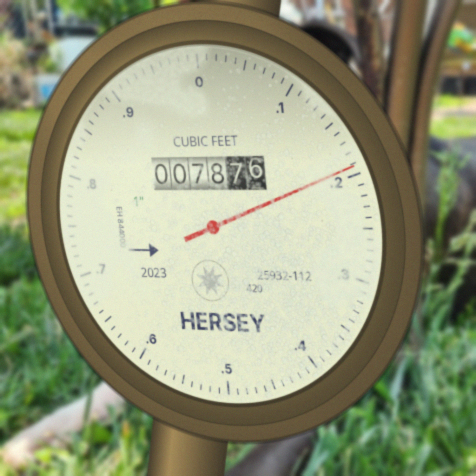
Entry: 7876.19
